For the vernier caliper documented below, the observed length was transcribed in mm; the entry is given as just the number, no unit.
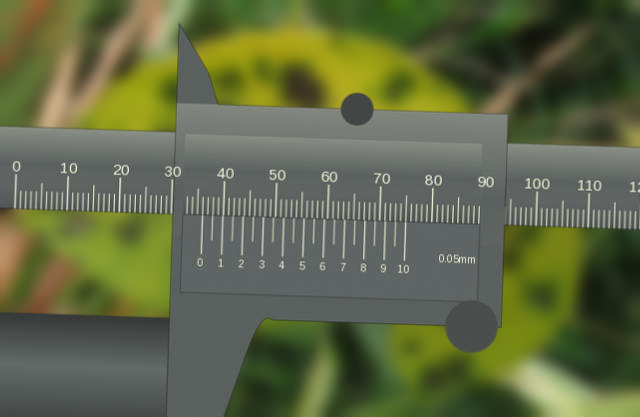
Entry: 36.0
